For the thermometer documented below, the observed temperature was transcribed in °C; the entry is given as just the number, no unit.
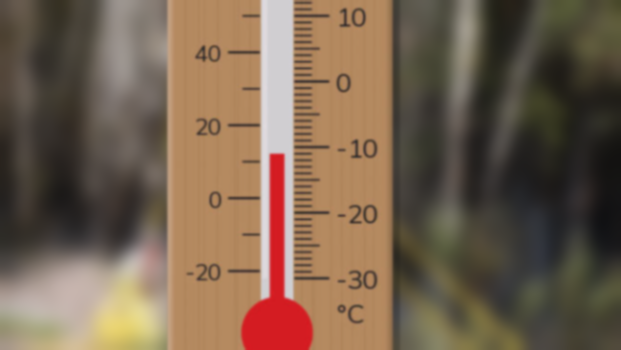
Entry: -11
